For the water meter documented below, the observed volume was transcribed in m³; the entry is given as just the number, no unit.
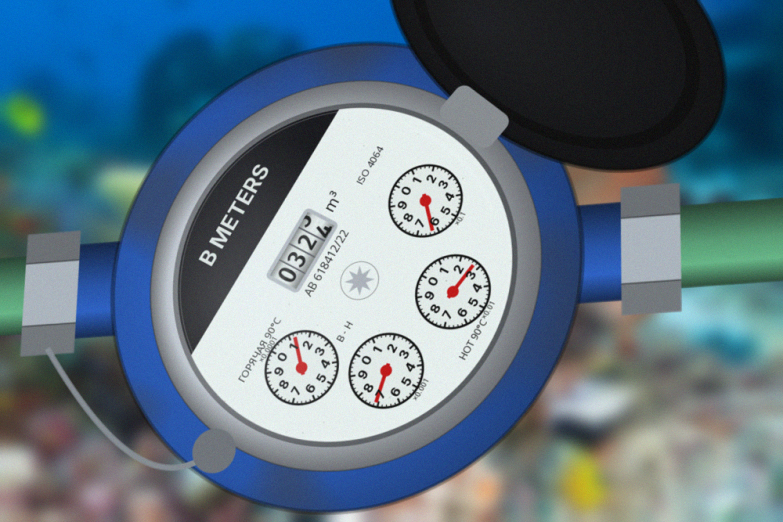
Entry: 323.6271
